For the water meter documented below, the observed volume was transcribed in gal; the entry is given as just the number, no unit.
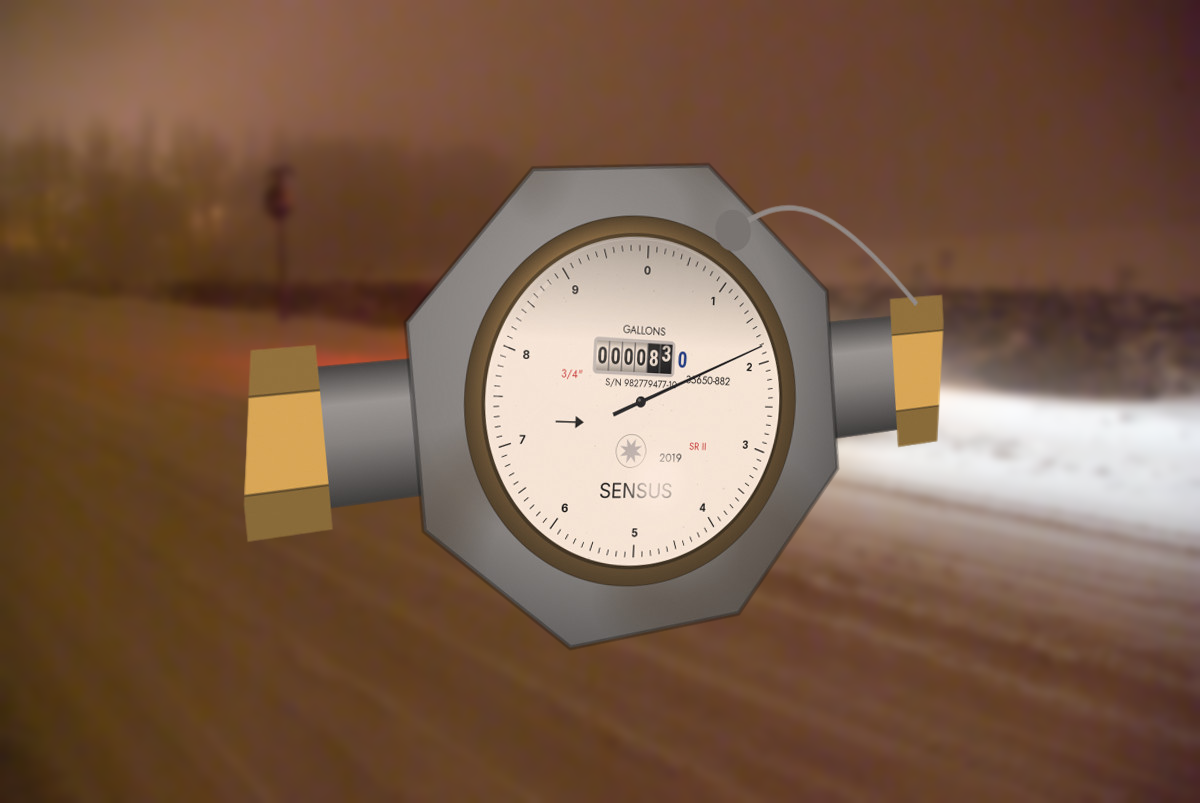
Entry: 831.8
